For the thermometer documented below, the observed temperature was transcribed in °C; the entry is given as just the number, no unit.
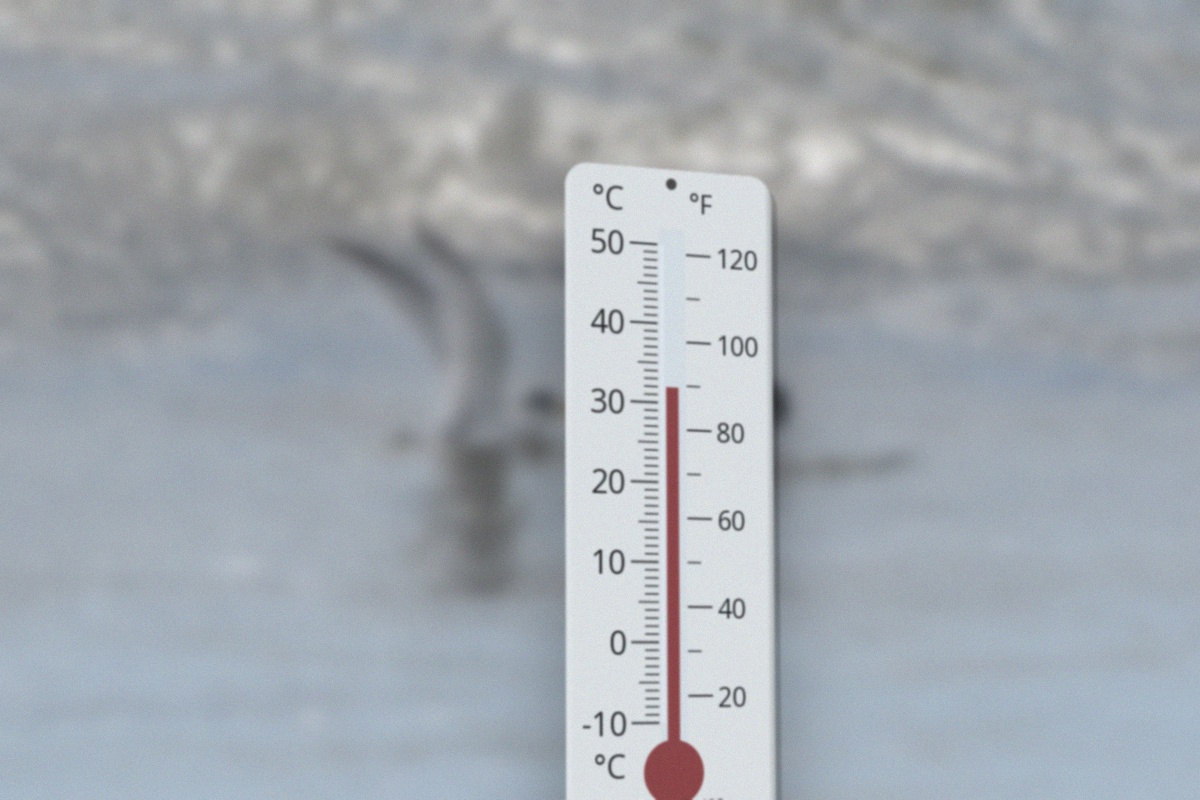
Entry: 32
